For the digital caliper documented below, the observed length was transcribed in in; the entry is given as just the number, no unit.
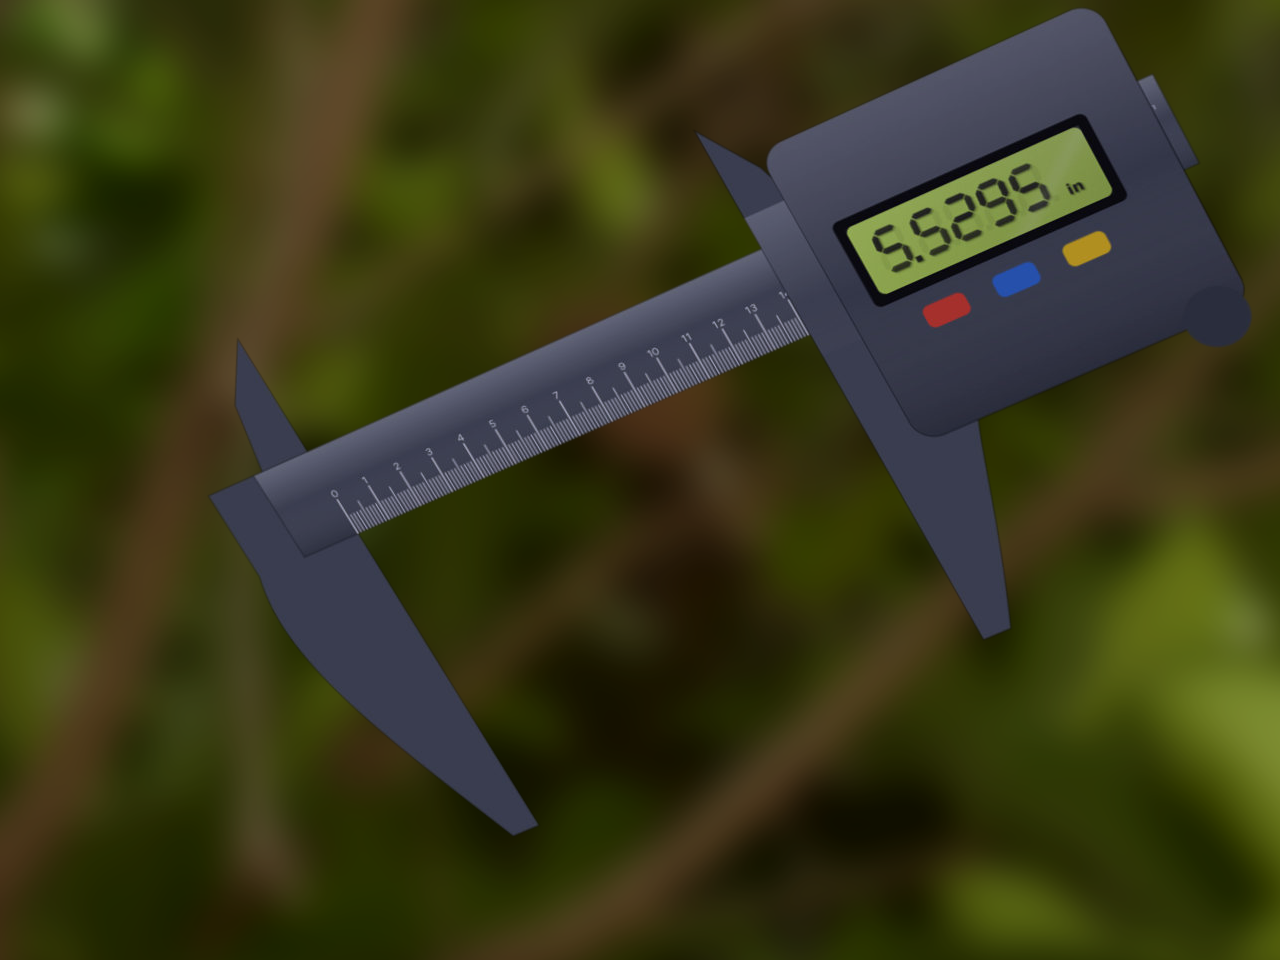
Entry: 5.5295
